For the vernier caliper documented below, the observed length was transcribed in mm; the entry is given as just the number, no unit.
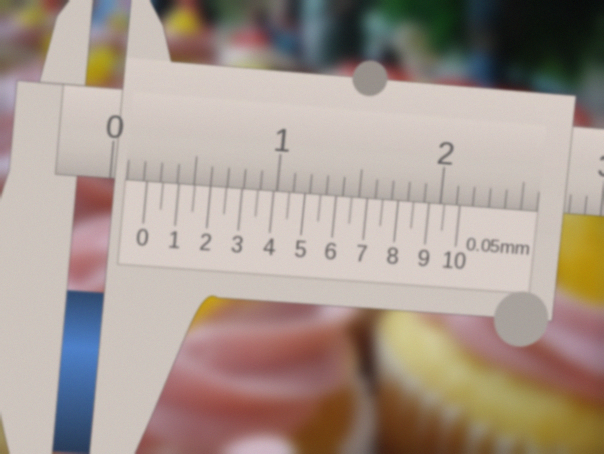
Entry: 2.2
